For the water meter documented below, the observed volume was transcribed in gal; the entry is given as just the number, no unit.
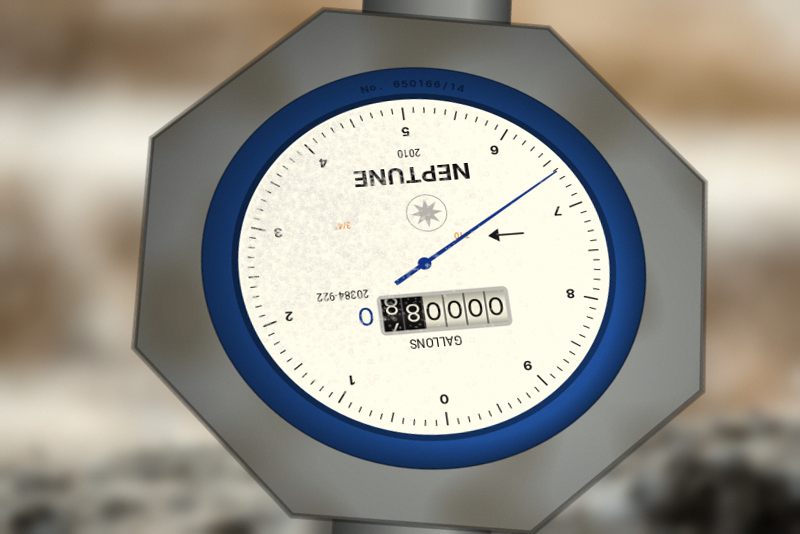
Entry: 876.6
